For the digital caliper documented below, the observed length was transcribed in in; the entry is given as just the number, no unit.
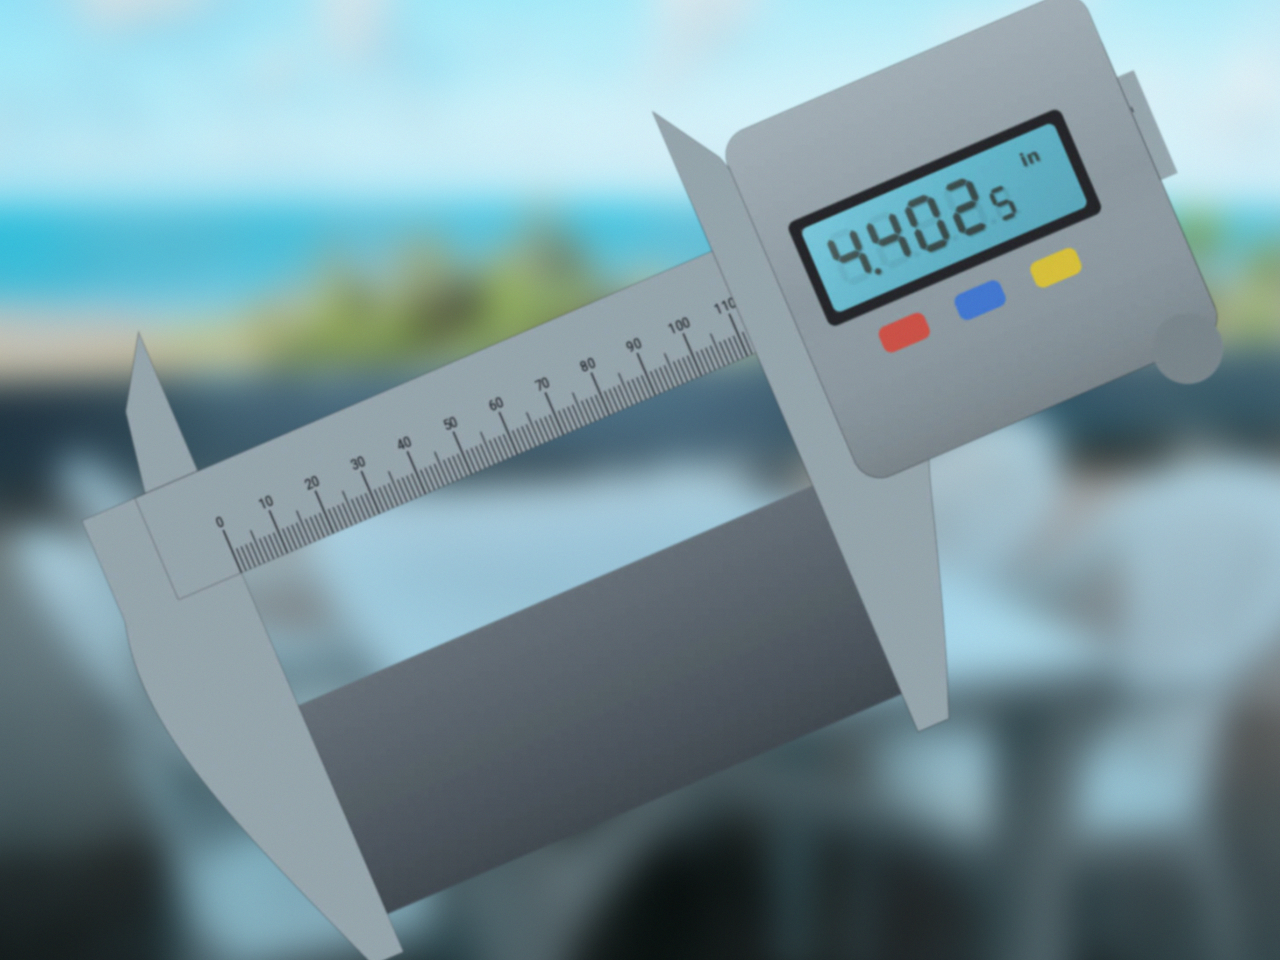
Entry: 4.4025
